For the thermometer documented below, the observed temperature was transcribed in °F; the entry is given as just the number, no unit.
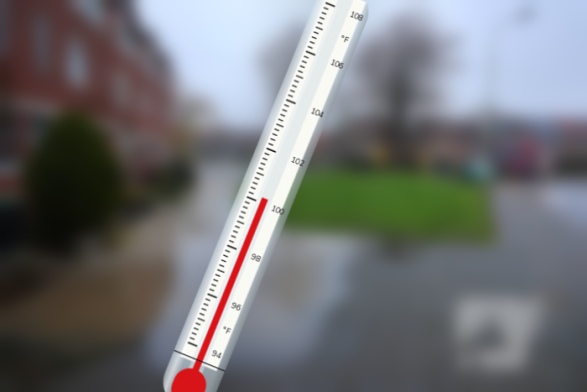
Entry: 100.2
